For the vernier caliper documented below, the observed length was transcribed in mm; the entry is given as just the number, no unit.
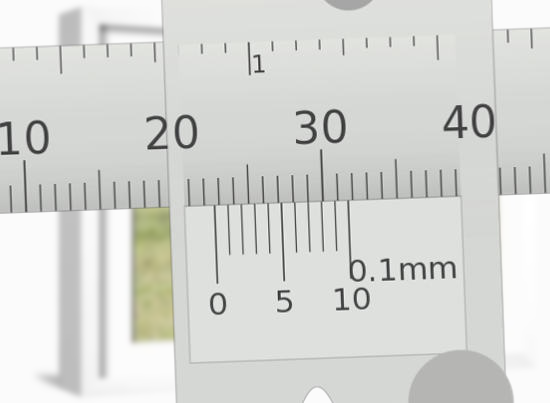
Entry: 22.7
